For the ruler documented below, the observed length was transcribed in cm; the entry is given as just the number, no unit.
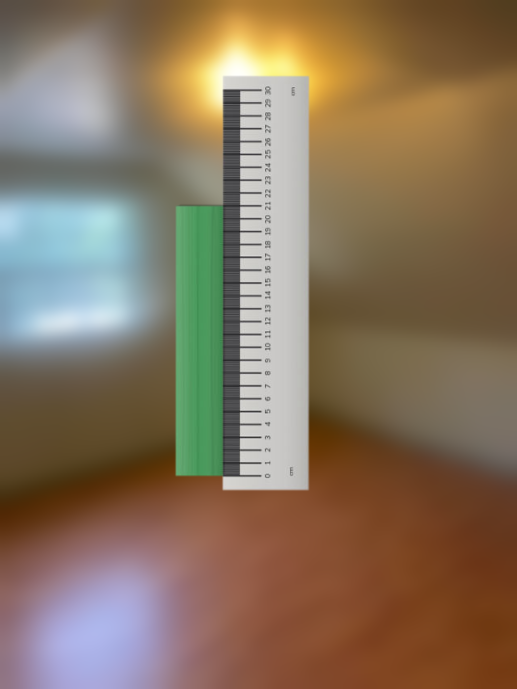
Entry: 21
